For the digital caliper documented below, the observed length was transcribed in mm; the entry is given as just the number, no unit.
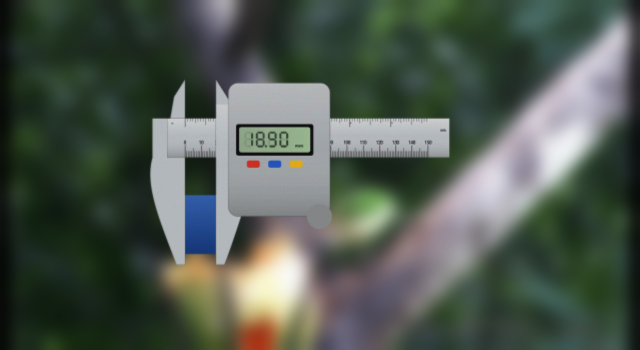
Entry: 18.90
